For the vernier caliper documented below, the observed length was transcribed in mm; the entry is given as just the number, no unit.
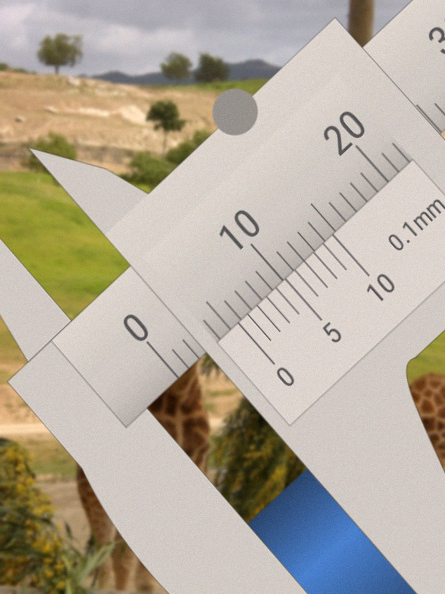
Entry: 5.7
